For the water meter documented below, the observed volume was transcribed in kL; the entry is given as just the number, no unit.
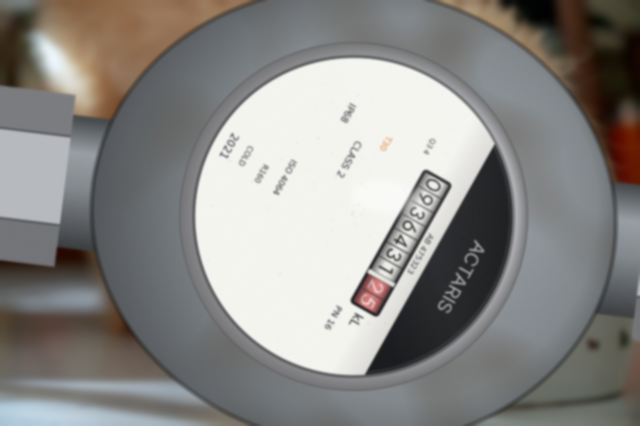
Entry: 936431.25
